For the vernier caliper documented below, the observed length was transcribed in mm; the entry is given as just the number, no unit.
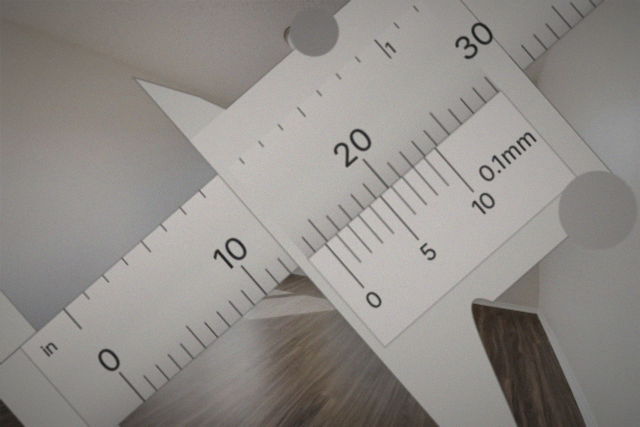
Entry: 14.8
